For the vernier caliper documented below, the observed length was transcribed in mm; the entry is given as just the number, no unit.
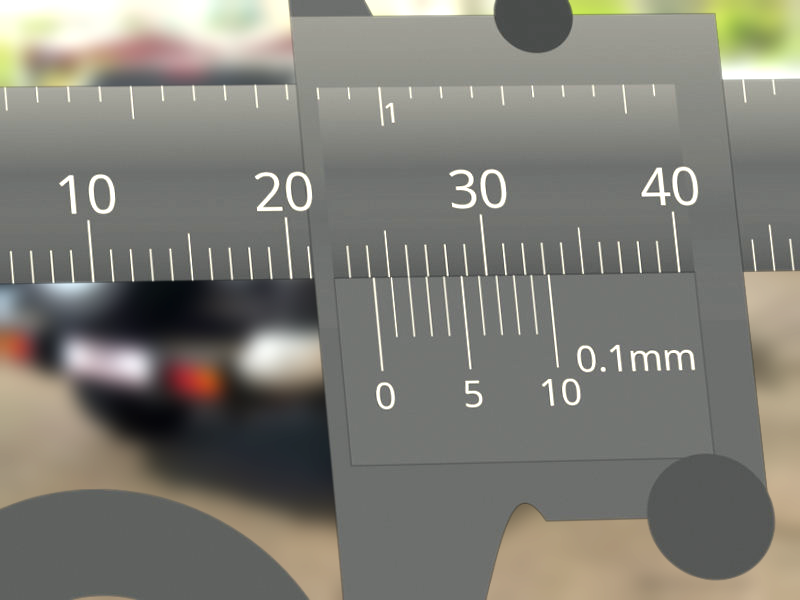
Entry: 24.2
